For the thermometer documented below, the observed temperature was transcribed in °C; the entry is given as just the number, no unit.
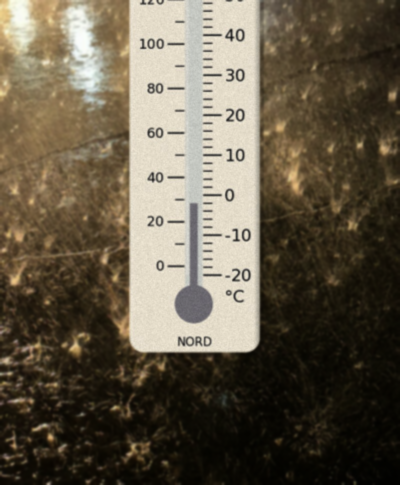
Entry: -2
